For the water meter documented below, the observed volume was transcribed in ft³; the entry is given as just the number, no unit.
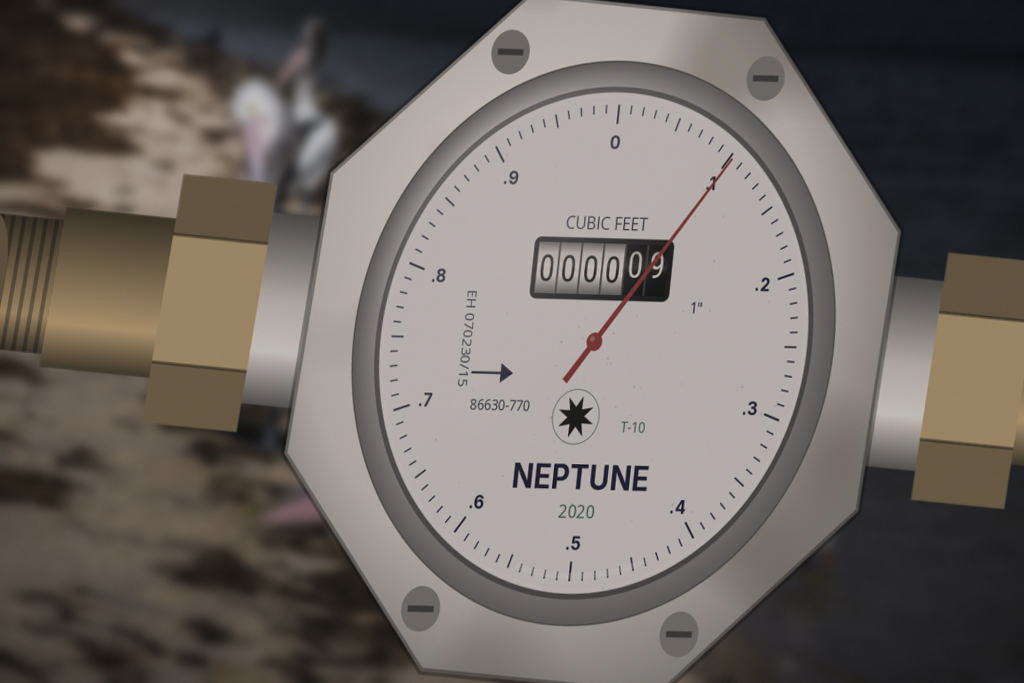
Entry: 9.10
